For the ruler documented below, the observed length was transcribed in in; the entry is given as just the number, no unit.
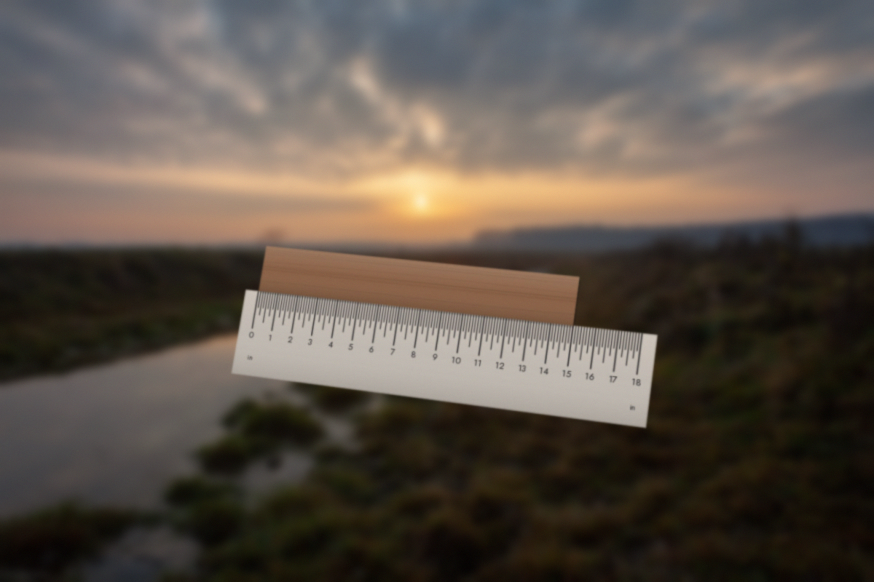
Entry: 15
